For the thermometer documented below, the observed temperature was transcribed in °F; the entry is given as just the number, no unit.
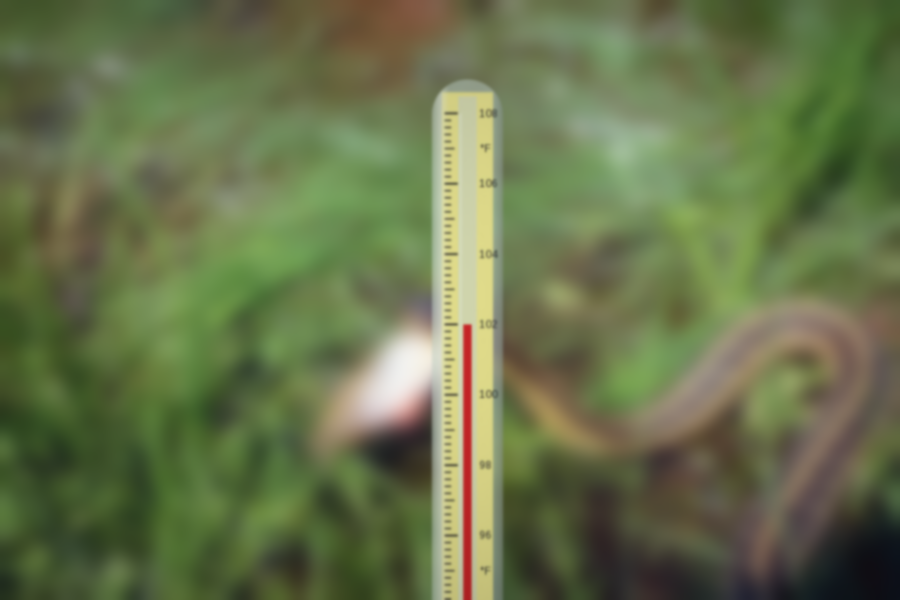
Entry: 102
